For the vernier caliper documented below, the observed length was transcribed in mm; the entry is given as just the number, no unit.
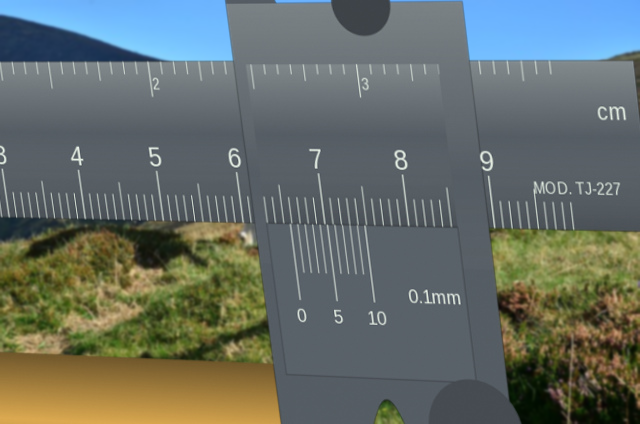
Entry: 65.8
